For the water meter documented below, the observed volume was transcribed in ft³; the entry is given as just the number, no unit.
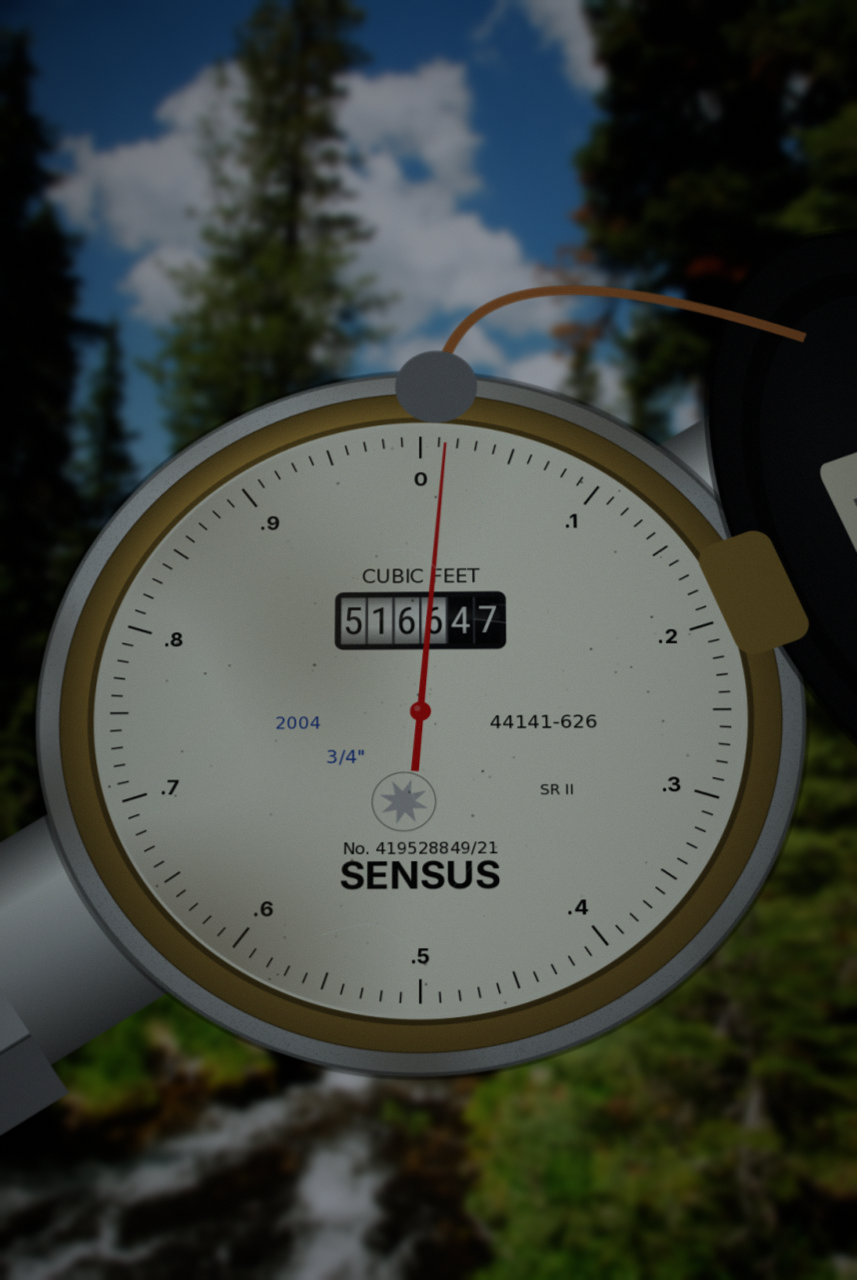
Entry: 516647.01
